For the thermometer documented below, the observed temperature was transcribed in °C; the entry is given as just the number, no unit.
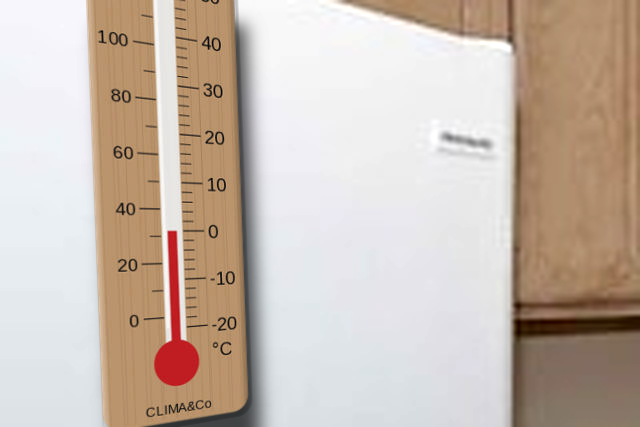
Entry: 0
